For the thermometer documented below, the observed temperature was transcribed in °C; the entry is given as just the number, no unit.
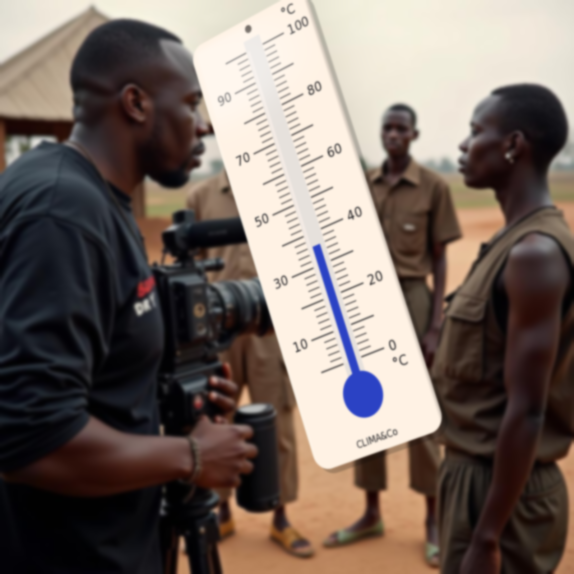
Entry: 36
